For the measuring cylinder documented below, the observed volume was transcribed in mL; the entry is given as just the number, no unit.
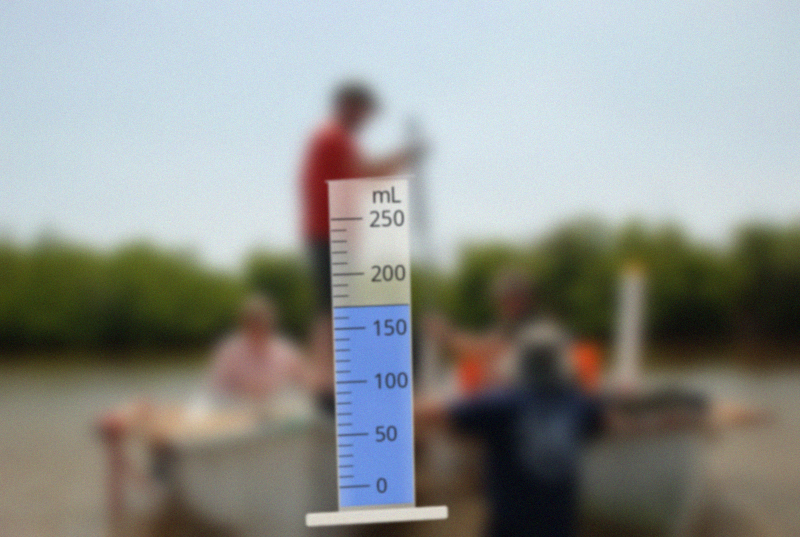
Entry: 170
